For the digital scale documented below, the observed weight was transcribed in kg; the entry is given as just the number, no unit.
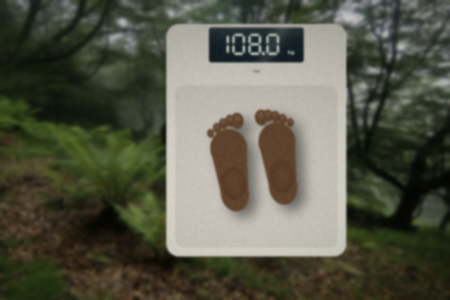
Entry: 108.0
